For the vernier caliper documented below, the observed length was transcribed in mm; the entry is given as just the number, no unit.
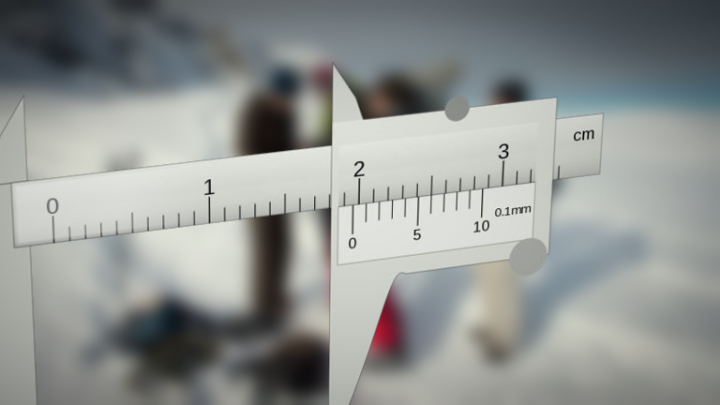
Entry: 19.6
